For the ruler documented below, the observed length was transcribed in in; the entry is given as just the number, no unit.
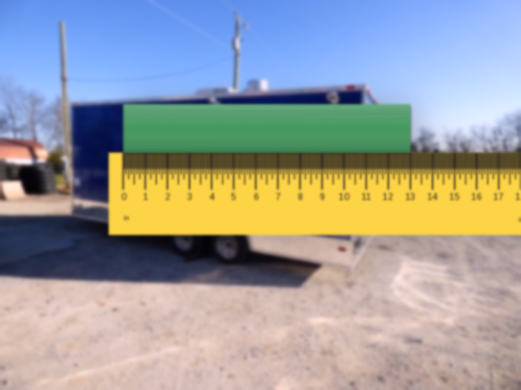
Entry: 13
